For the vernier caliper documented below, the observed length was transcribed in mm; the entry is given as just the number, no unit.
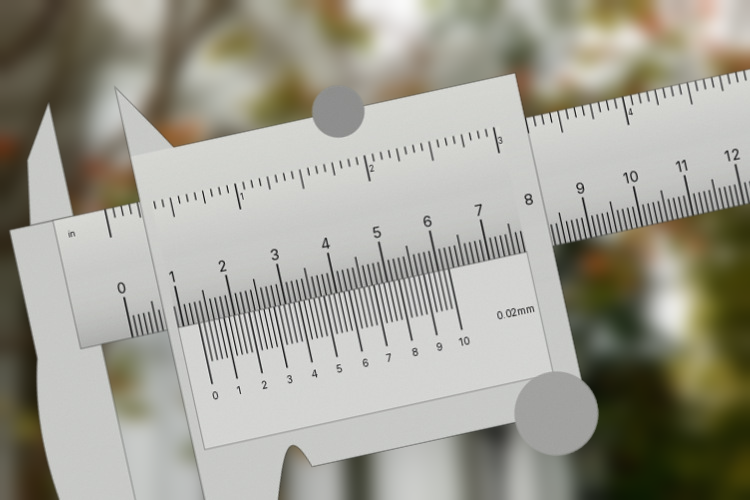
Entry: 13.0
